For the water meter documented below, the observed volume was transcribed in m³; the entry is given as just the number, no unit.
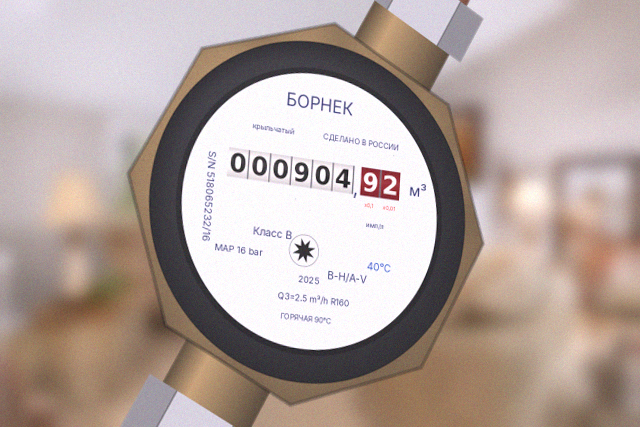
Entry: 904.92
